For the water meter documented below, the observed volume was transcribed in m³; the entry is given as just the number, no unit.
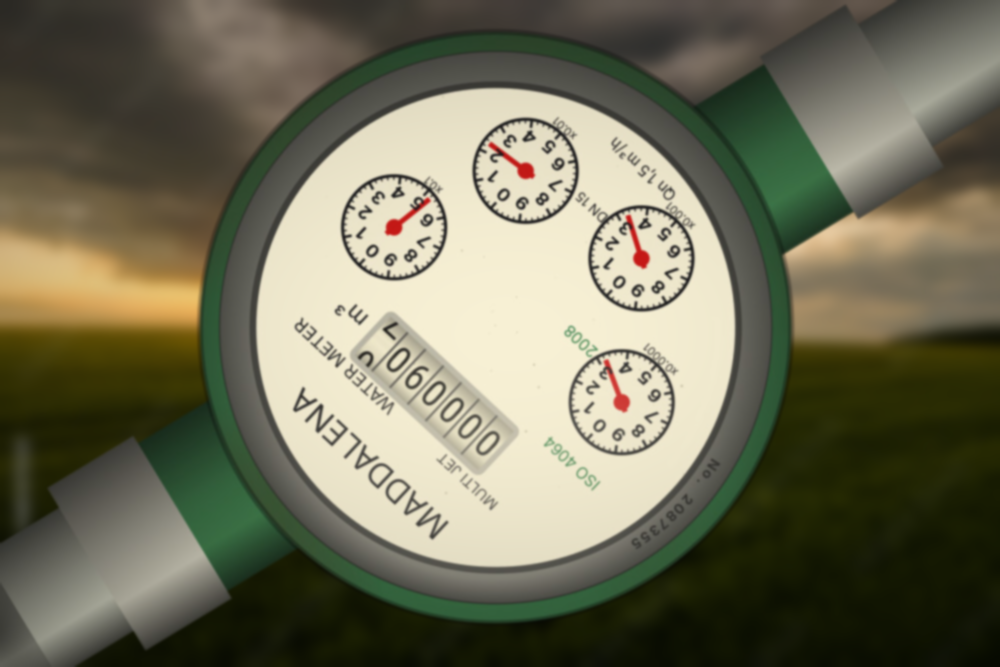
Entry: 906.5233
